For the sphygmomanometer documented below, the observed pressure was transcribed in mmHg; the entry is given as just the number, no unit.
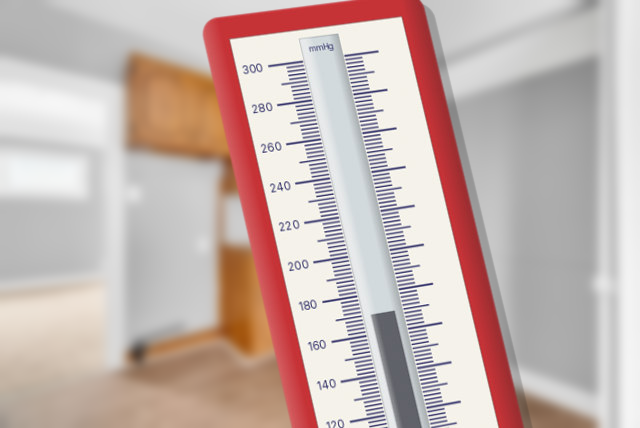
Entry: 170
